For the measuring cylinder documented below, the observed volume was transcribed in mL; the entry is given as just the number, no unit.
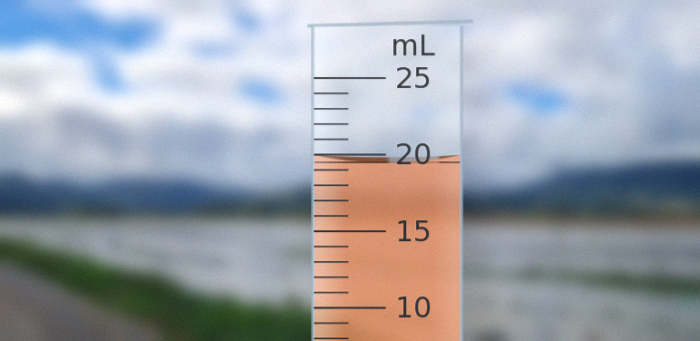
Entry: 19.5
